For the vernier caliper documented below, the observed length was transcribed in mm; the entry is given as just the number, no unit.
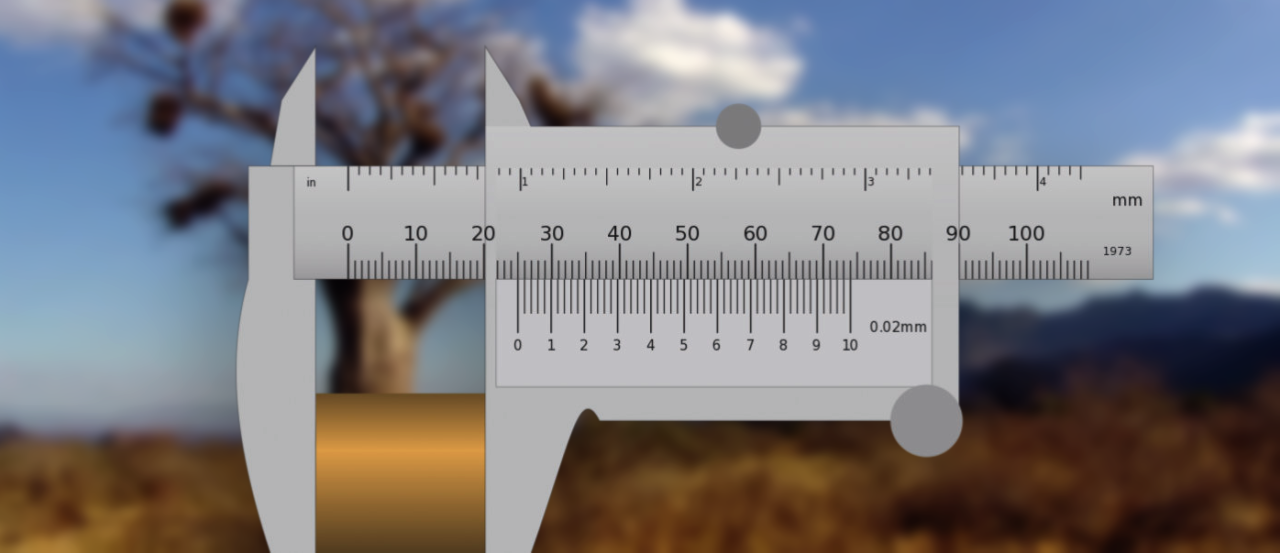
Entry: 25.0
